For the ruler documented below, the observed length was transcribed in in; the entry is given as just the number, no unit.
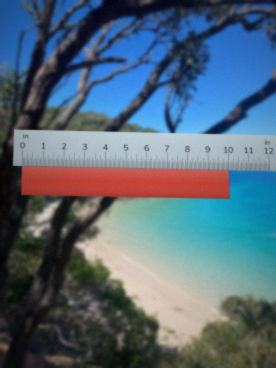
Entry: 10
